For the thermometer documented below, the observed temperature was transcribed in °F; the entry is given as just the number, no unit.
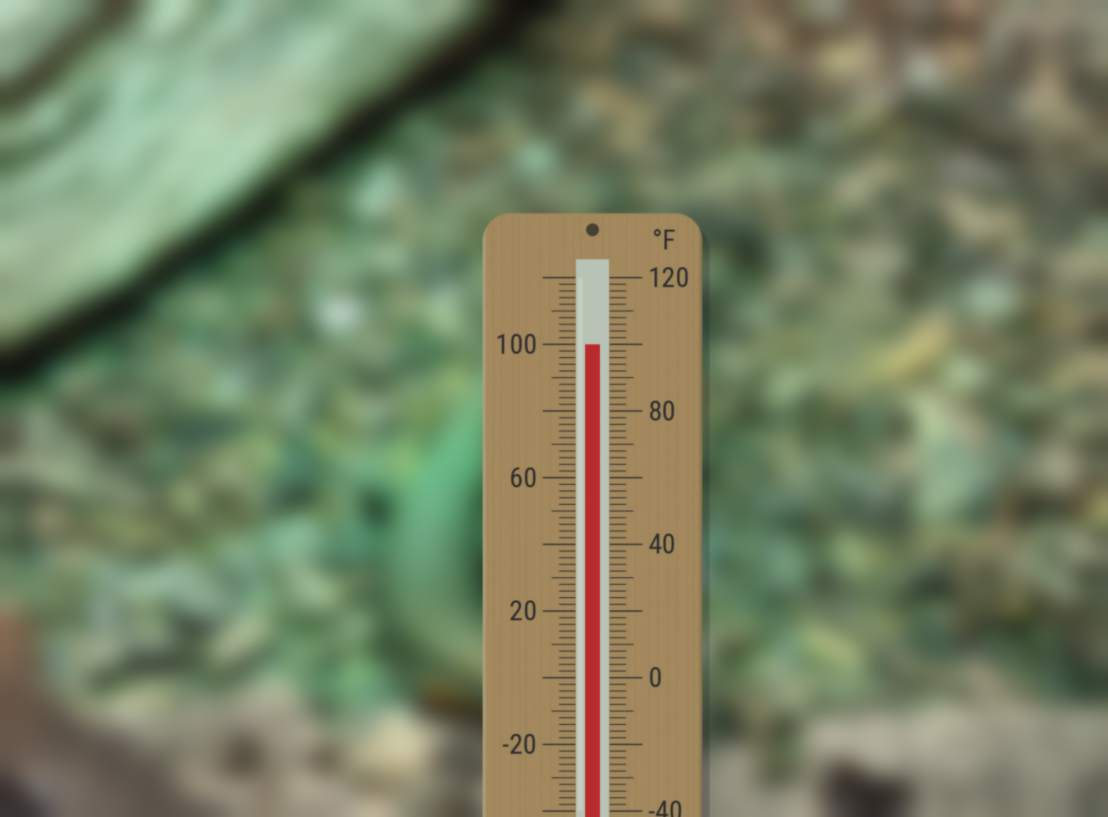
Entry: 100
